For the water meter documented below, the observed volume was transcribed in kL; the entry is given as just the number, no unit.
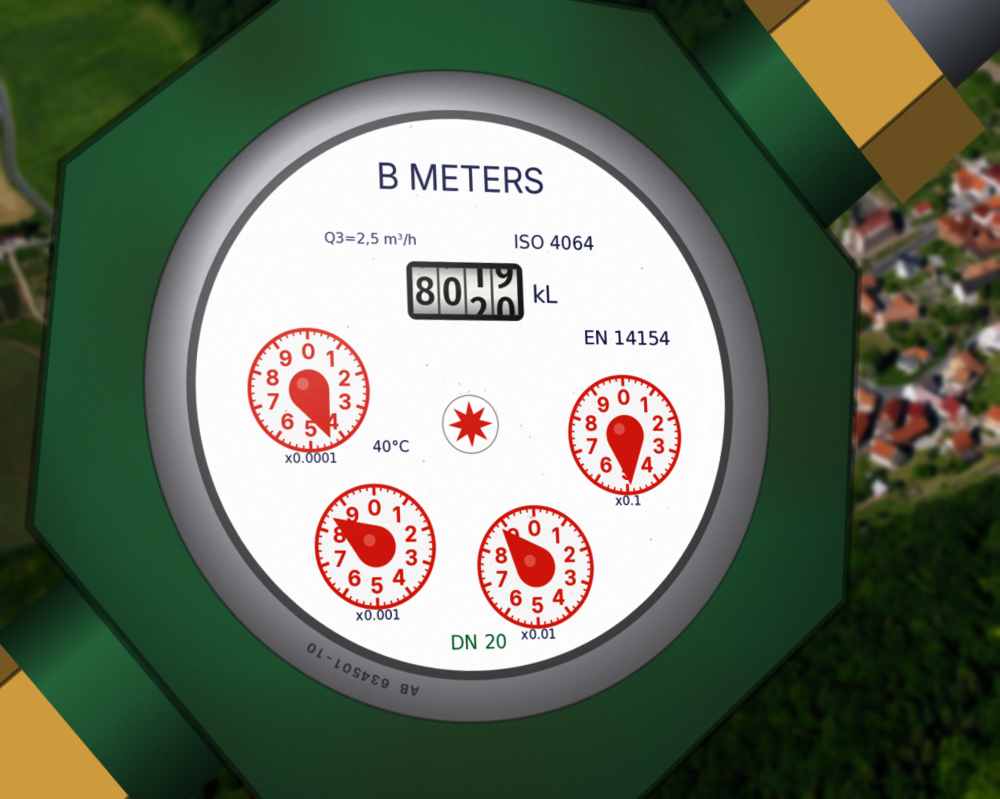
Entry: 8019.4884
